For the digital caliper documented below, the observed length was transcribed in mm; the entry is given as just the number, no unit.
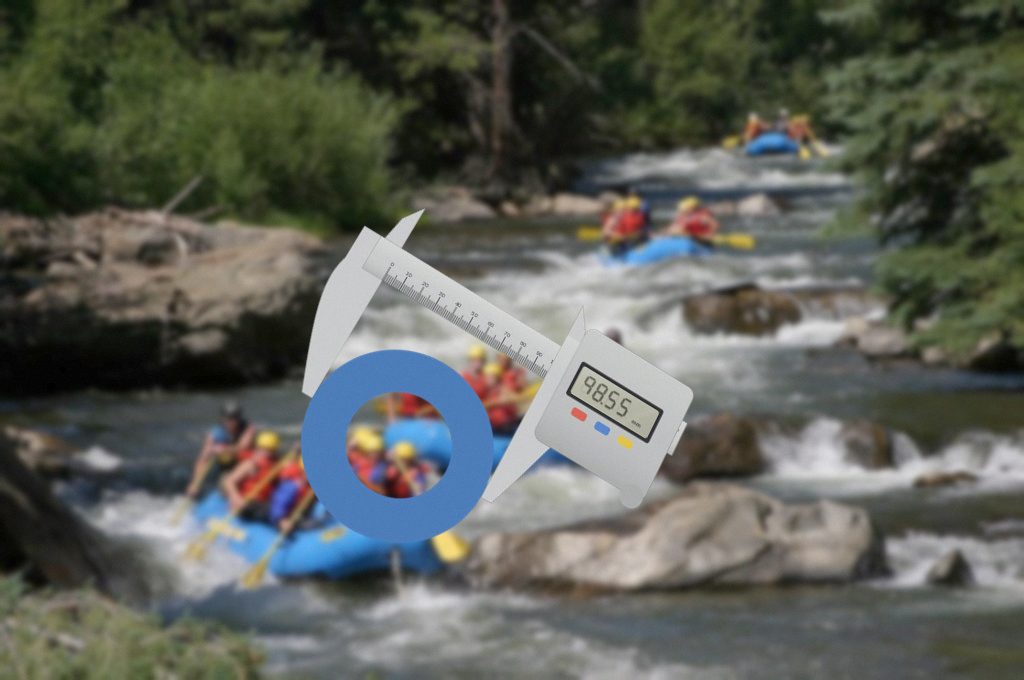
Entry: 98.55
